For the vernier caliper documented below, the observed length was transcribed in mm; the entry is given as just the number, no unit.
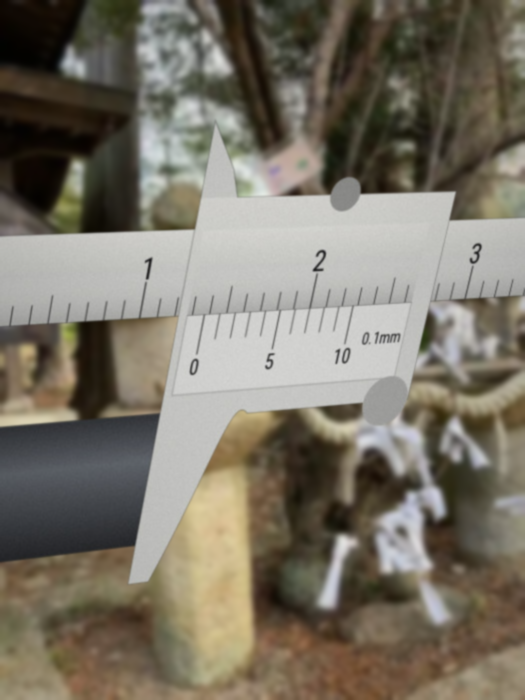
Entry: 13.7
